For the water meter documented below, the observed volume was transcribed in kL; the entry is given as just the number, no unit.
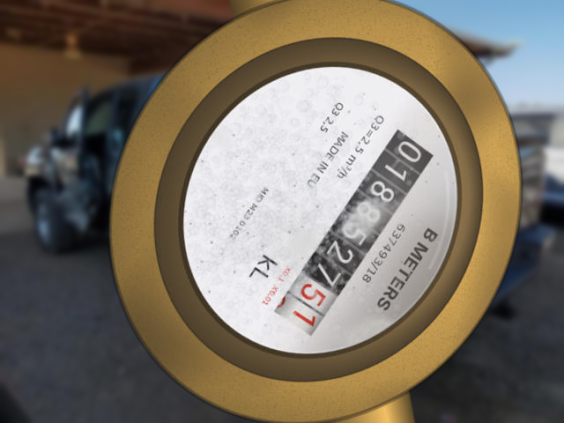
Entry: 188527.51
